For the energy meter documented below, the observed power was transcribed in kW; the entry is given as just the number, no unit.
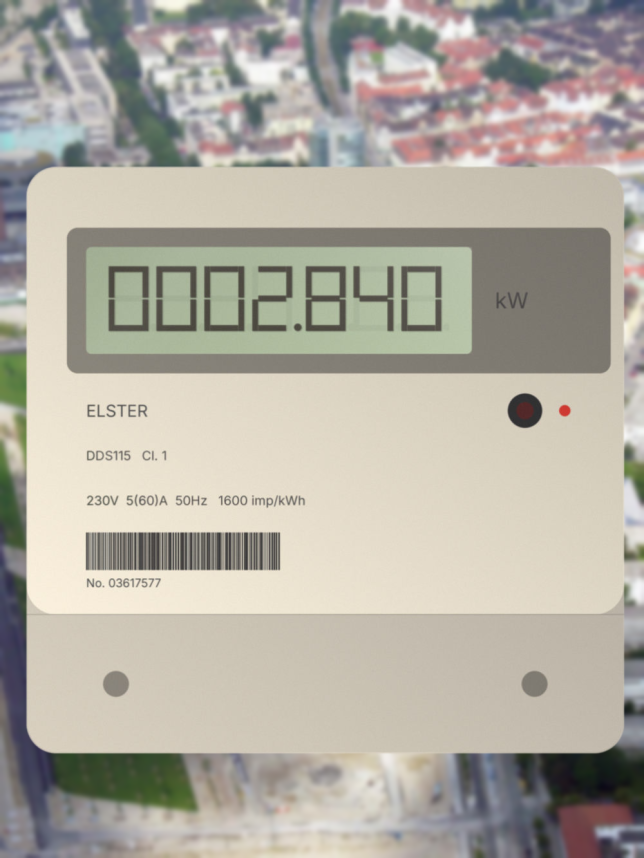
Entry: 2.840
